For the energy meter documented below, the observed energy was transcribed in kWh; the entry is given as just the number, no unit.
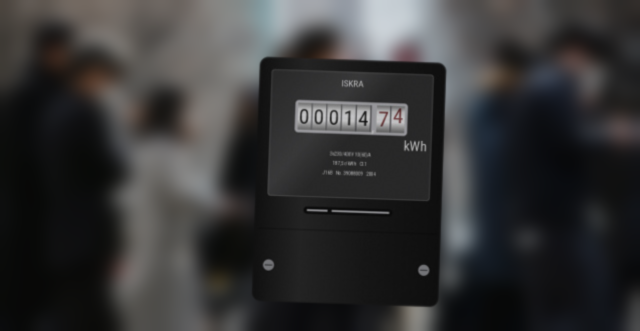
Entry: 14.74
